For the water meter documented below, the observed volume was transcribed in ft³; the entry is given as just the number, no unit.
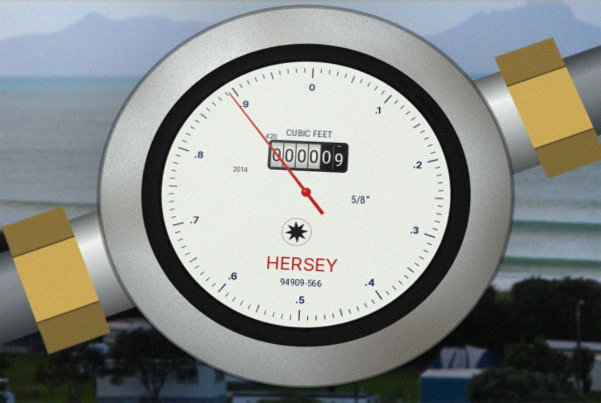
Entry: 8.89
